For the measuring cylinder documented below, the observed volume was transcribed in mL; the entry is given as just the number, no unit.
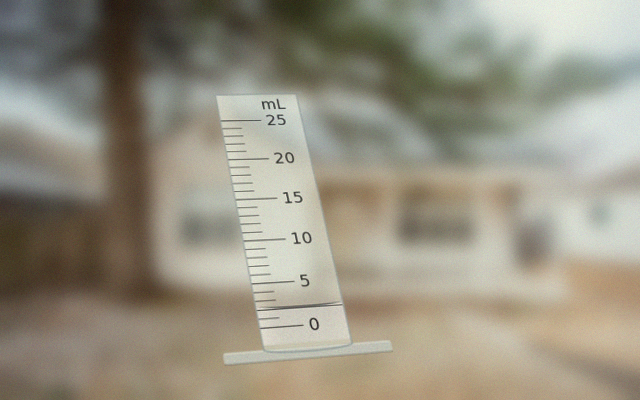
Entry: 2
